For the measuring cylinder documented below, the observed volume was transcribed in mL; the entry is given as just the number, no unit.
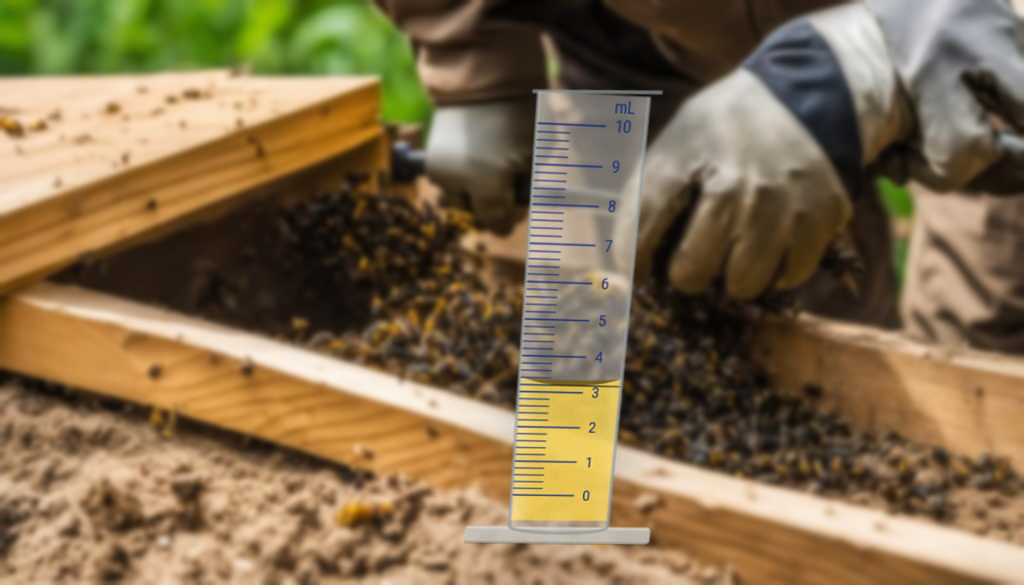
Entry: 3.2
